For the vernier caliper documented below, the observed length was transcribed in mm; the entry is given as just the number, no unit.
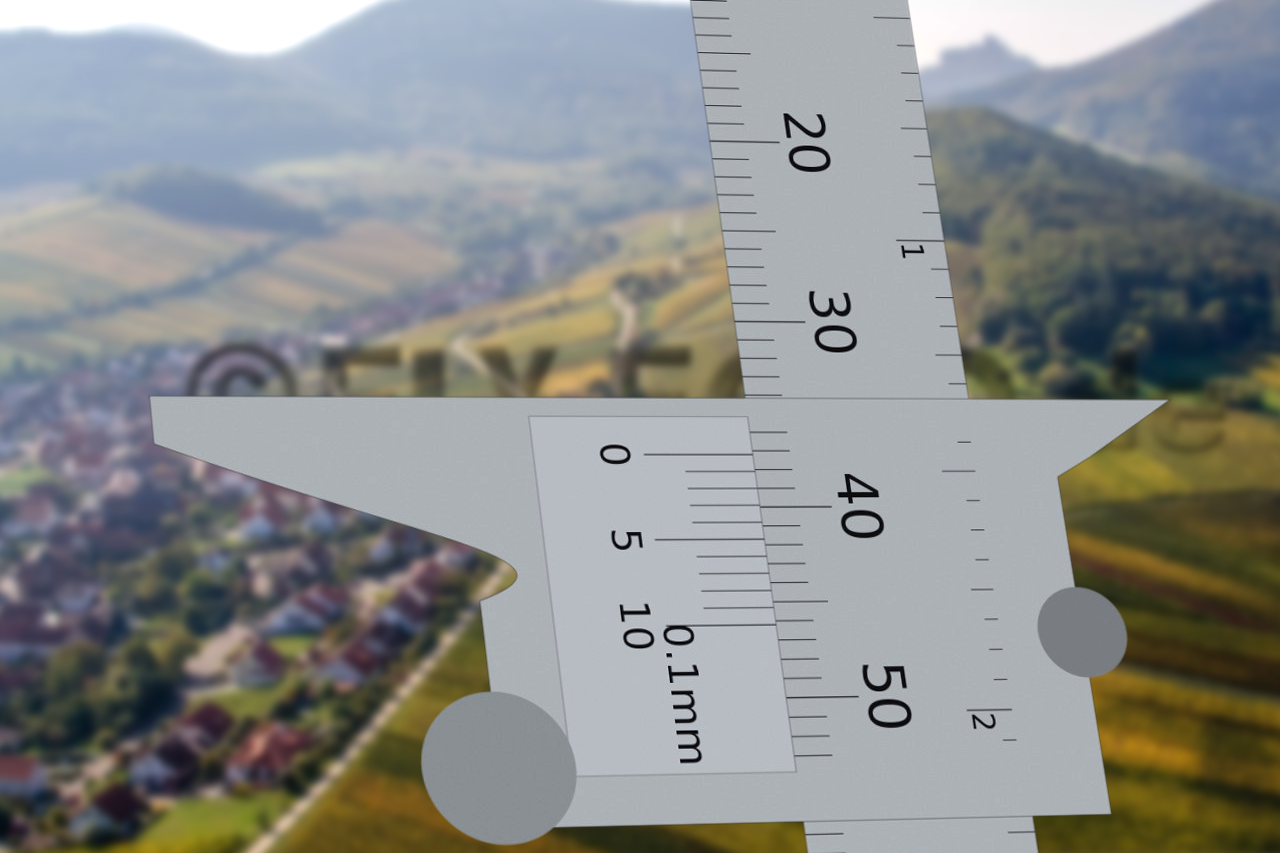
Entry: 37.2
